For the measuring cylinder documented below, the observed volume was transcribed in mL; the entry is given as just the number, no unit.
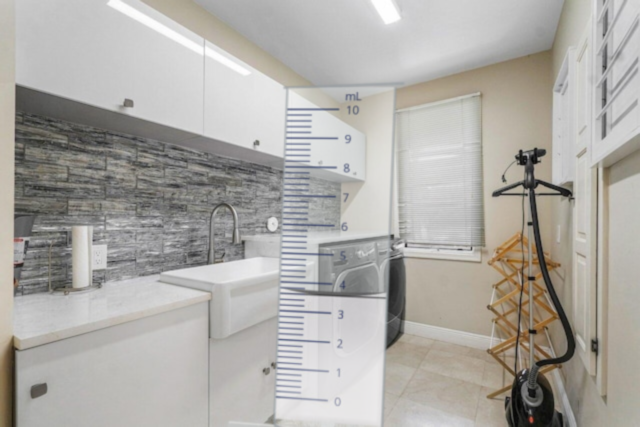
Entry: 3.6
